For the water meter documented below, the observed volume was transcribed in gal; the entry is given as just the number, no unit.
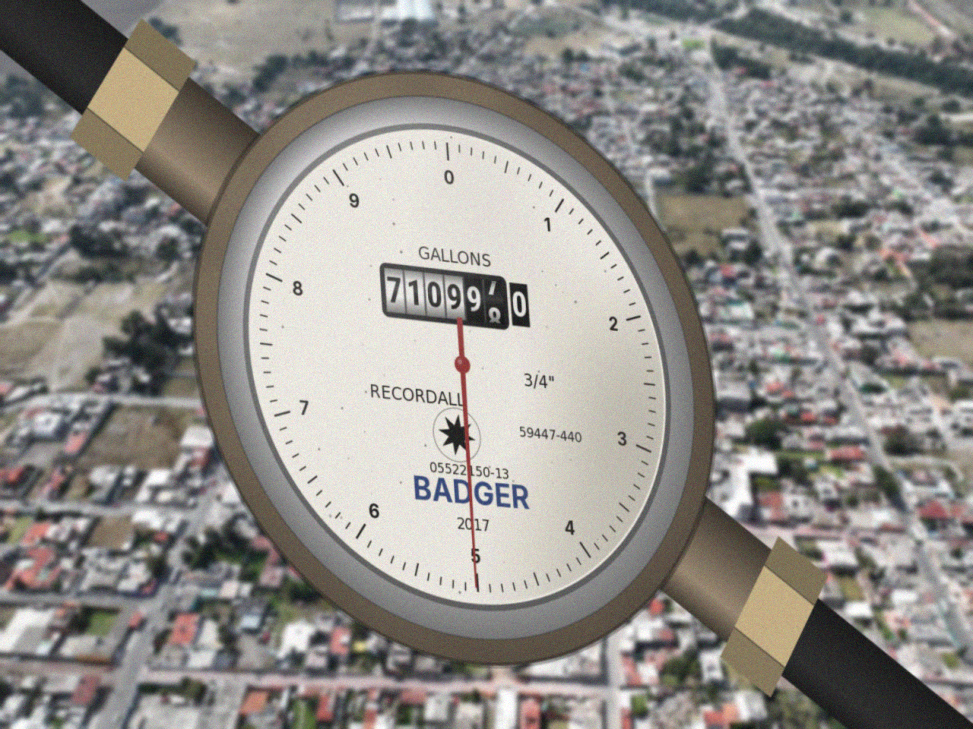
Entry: 7109975.0
